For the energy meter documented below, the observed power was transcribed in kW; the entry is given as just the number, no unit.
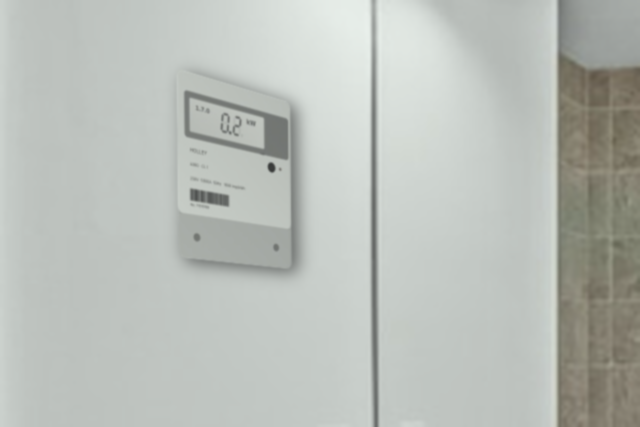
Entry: 0.2
